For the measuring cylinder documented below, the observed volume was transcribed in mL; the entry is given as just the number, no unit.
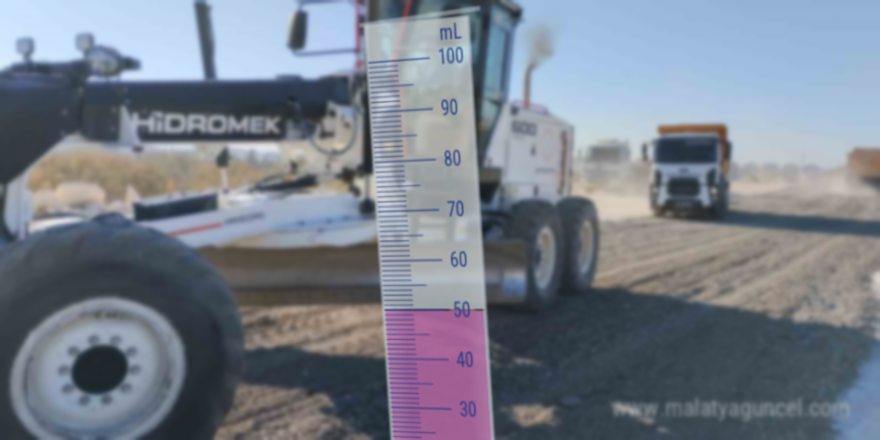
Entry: 50
